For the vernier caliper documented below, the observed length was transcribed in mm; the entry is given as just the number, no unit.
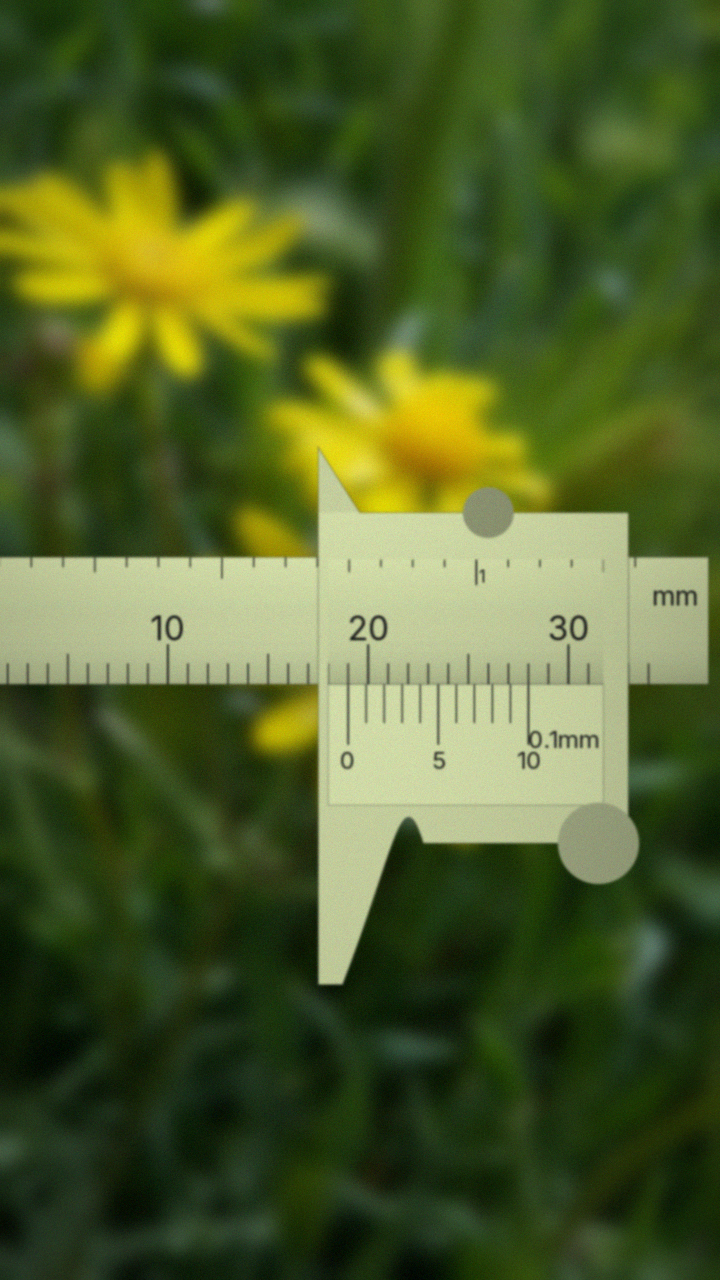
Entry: 19.0
